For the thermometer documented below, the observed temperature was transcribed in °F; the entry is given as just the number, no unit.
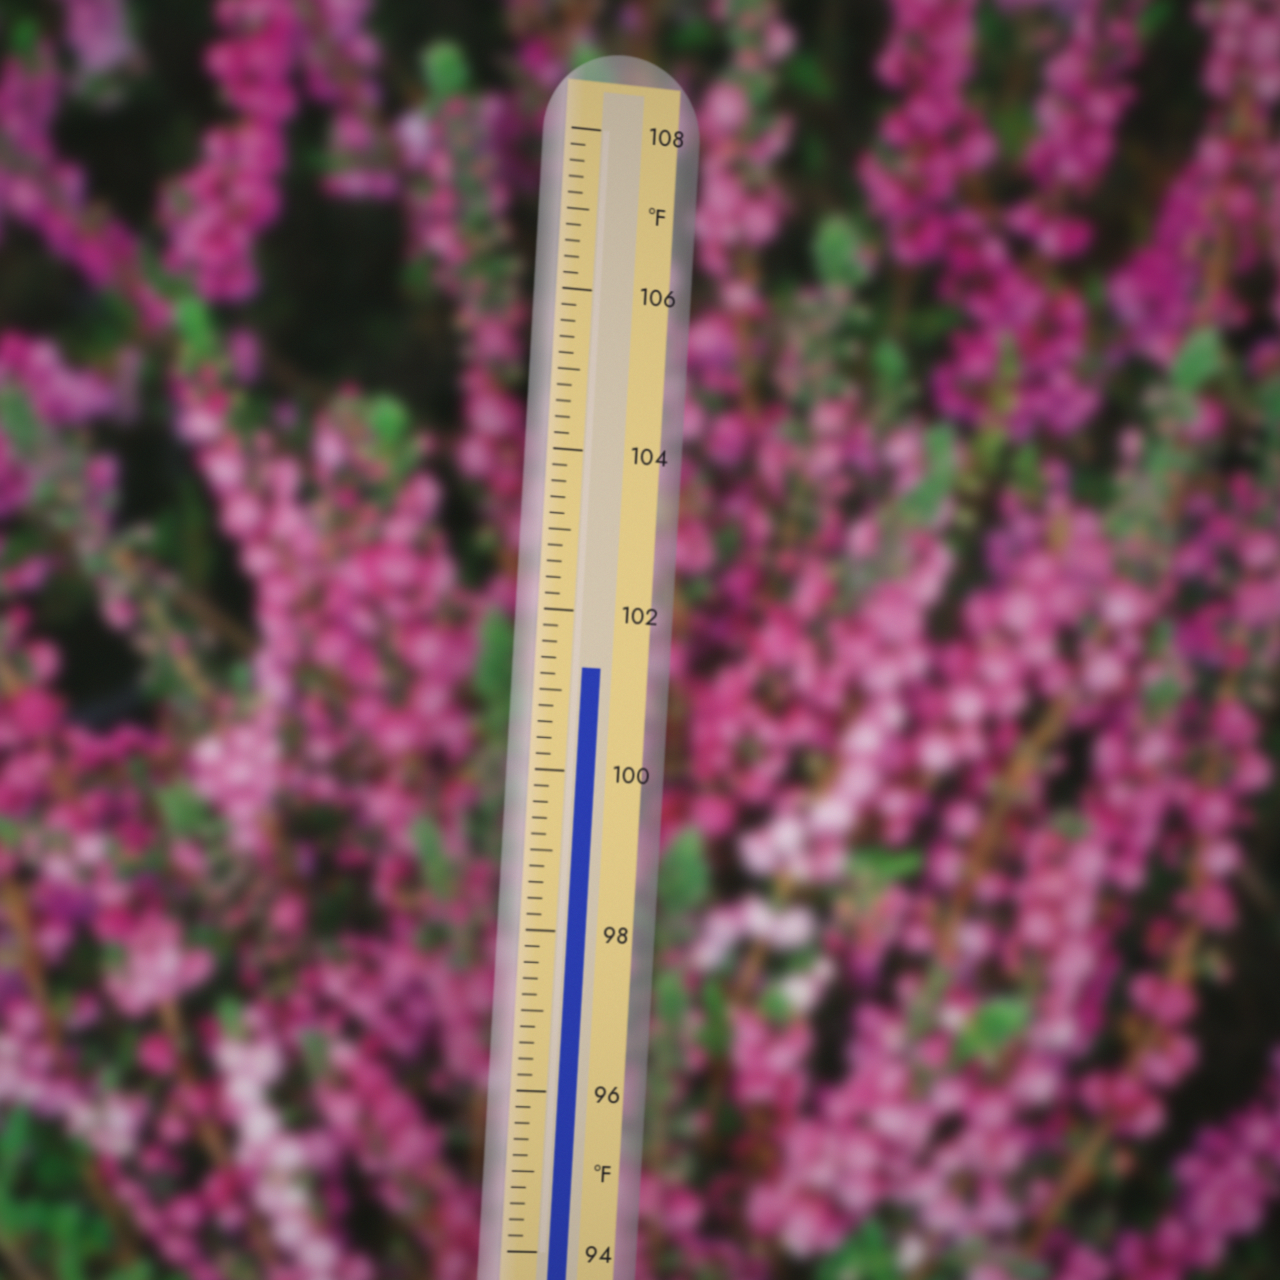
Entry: 101.3
